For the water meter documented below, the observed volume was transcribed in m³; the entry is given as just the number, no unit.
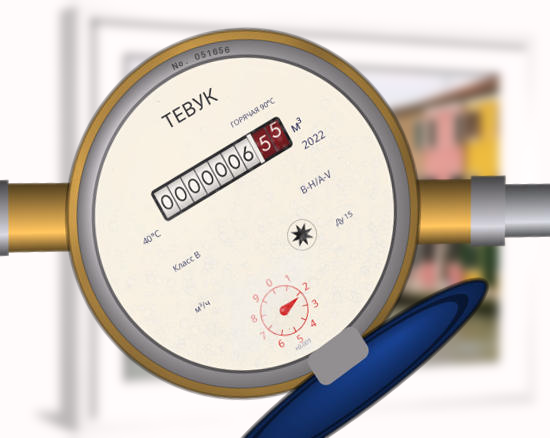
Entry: 6.552
